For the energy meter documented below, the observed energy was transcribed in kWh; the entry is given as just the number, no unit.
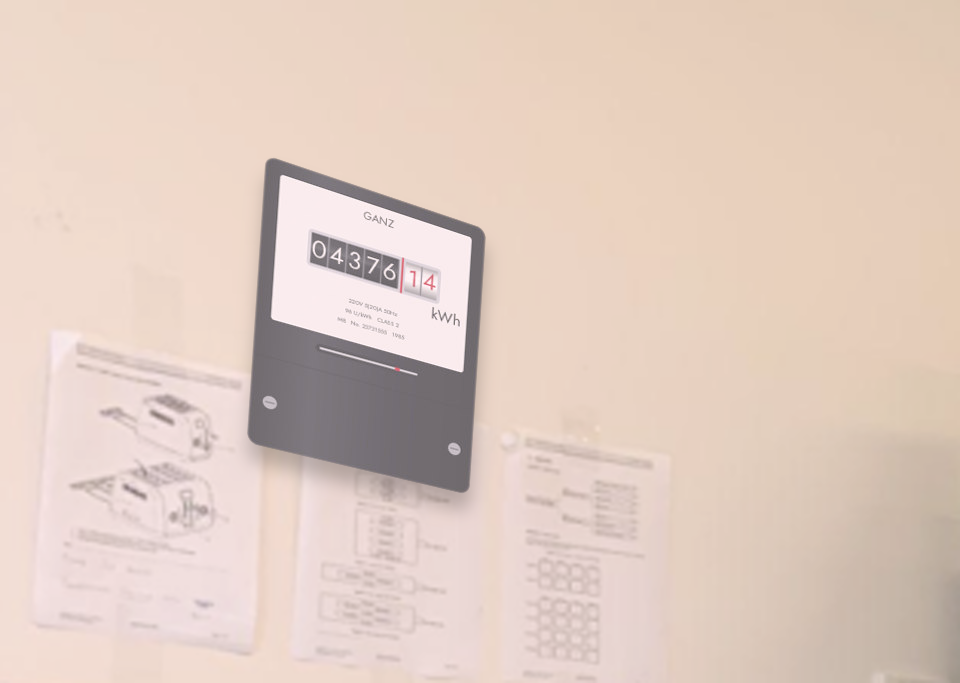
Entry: 4376.14
